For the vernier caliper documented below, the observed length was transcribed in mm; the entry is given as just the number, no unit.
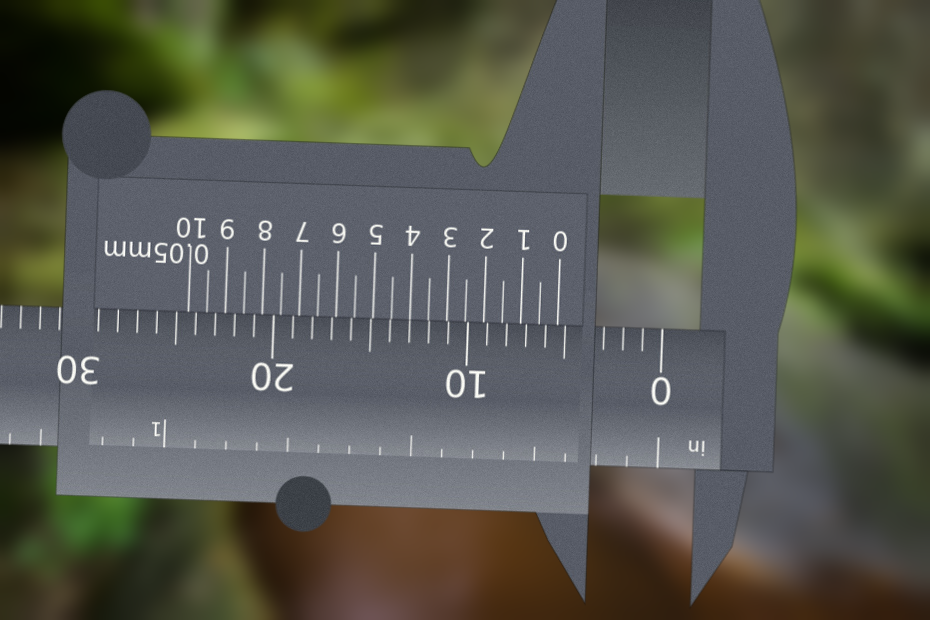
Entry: 5.4
